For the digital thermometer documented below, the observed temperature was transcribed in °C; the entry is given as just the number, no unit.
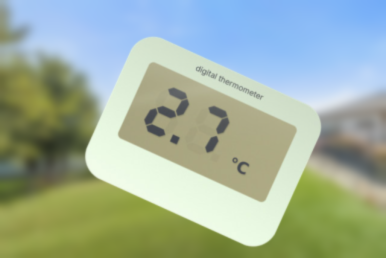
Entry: 2.7
